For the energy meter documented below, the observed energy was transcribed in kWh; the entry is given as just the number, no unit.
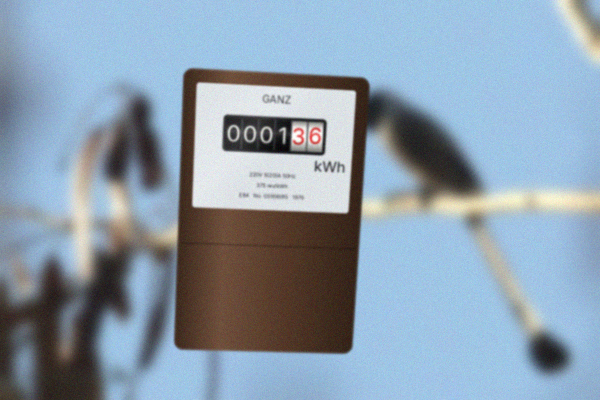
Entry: 1.36
